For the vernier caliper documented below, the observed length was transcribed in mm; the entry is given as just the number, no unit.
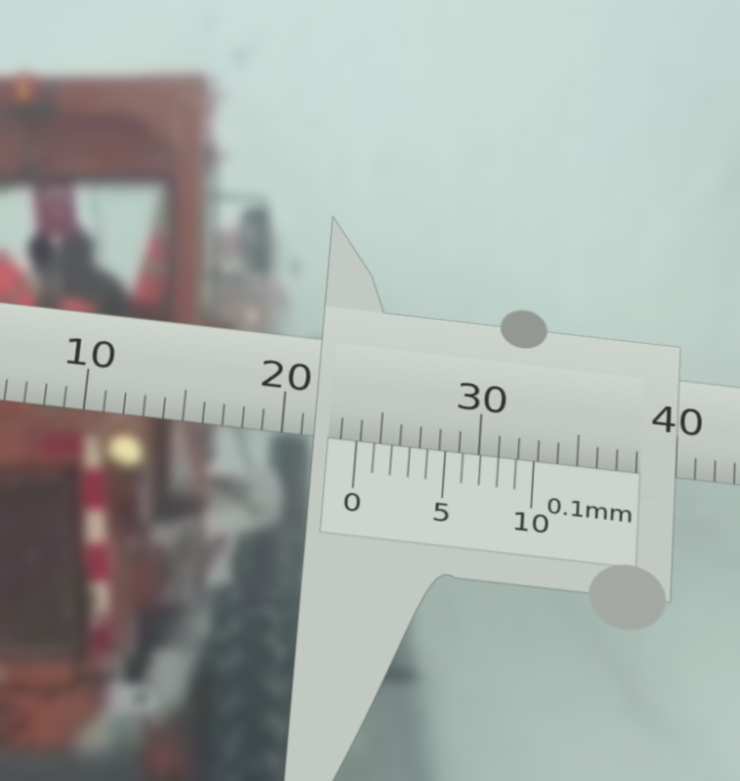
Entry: 23.8
